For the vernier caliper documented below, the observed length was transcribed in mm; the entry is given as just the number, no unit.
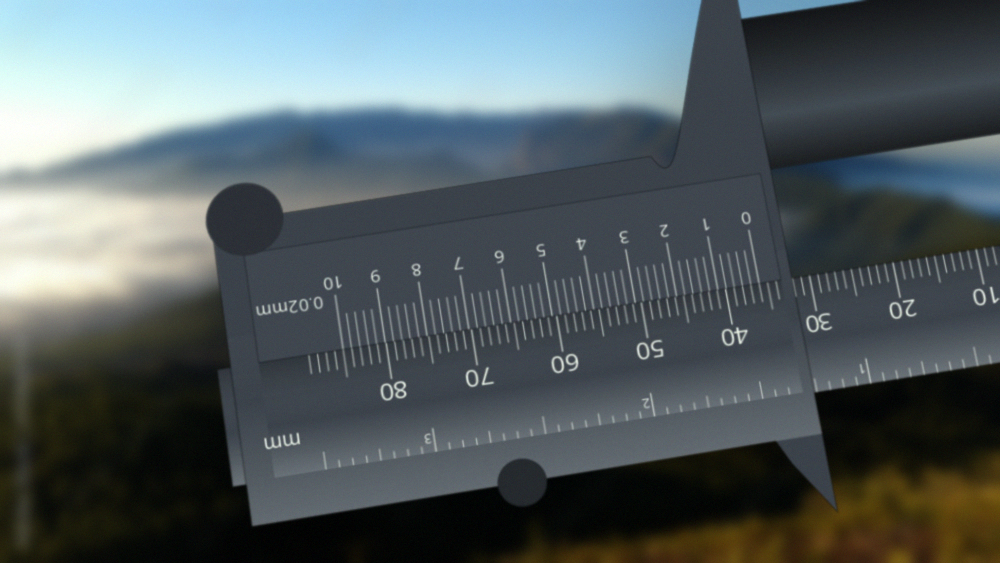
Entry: 36.0
